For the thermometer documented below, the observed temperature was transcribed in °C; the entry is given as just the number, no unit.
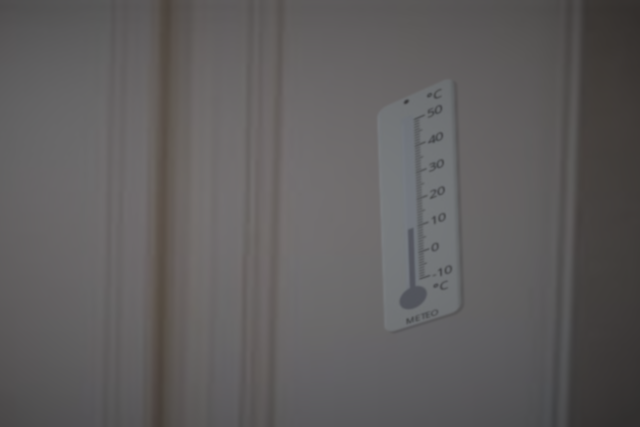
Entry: 10
